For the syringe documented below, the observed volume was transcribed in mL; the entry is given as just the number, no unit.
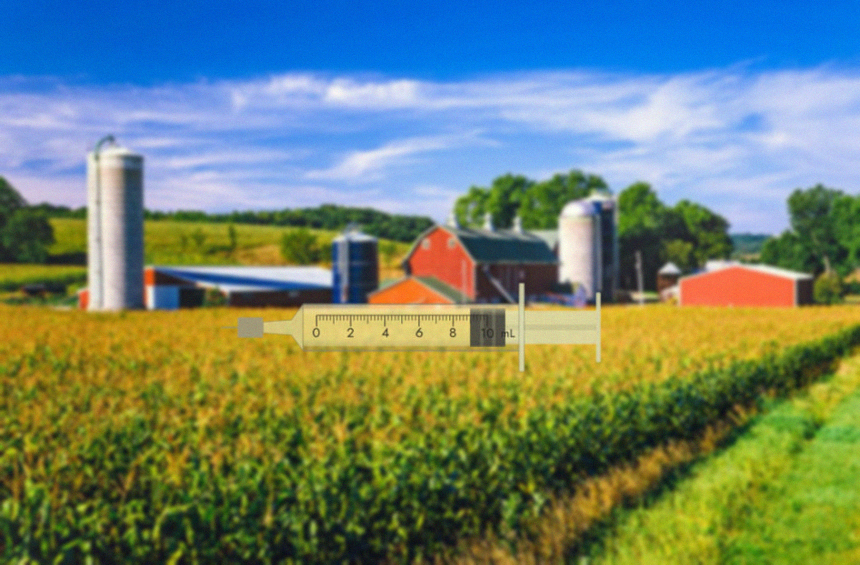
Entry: 9
